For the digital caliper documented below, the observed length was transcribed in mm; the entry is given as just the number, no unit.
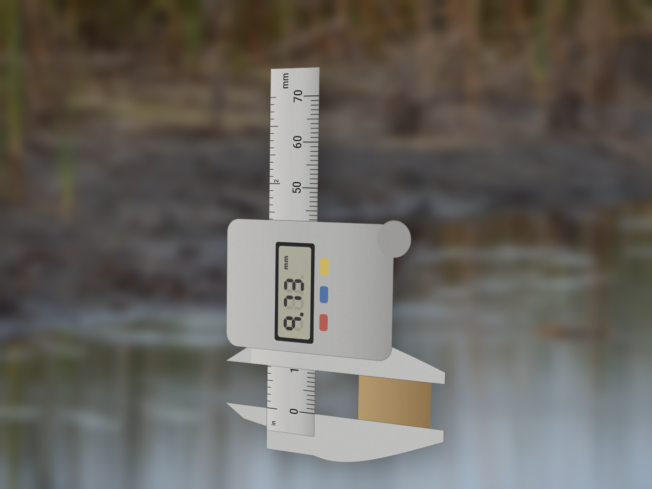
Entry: 9.73
